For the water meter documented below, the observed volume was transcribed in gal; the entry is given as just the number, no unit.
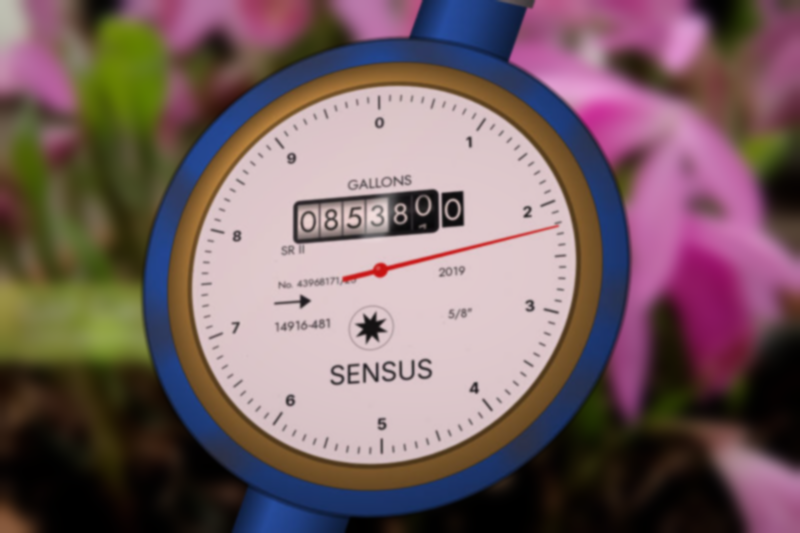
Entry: 853802.2
